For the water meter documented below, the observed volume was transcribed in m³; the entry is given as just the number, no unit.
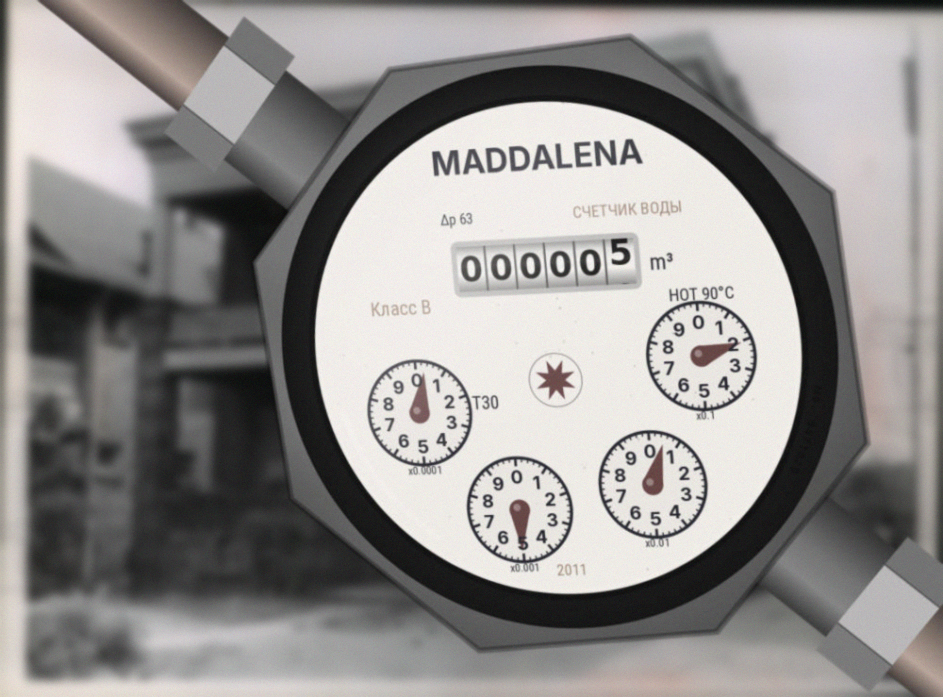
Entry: 5.2050
